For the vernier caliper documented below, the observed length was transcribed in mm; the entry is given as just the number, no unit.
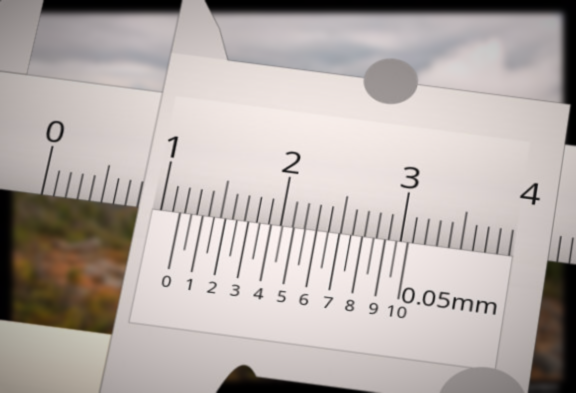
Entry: 11.6
